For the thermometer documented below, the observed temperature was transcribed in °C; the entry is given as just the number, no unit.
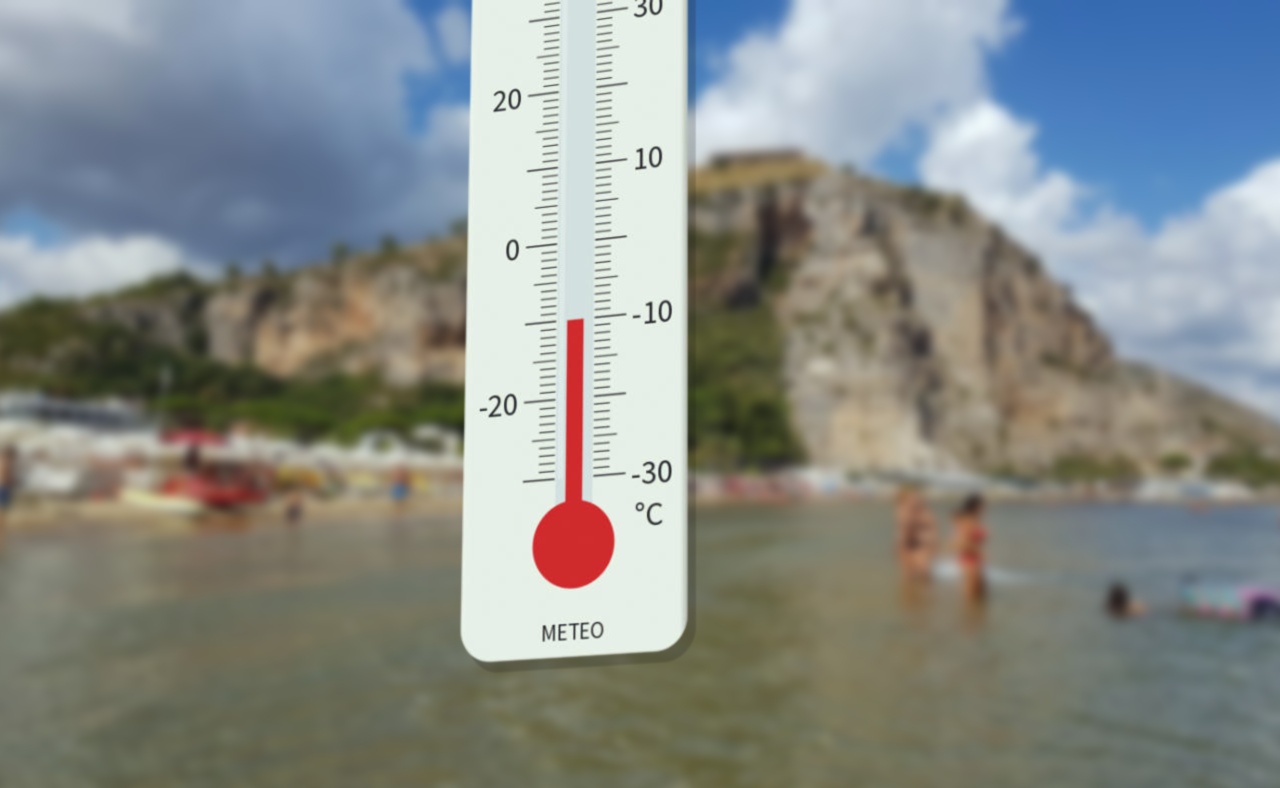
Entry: -10
